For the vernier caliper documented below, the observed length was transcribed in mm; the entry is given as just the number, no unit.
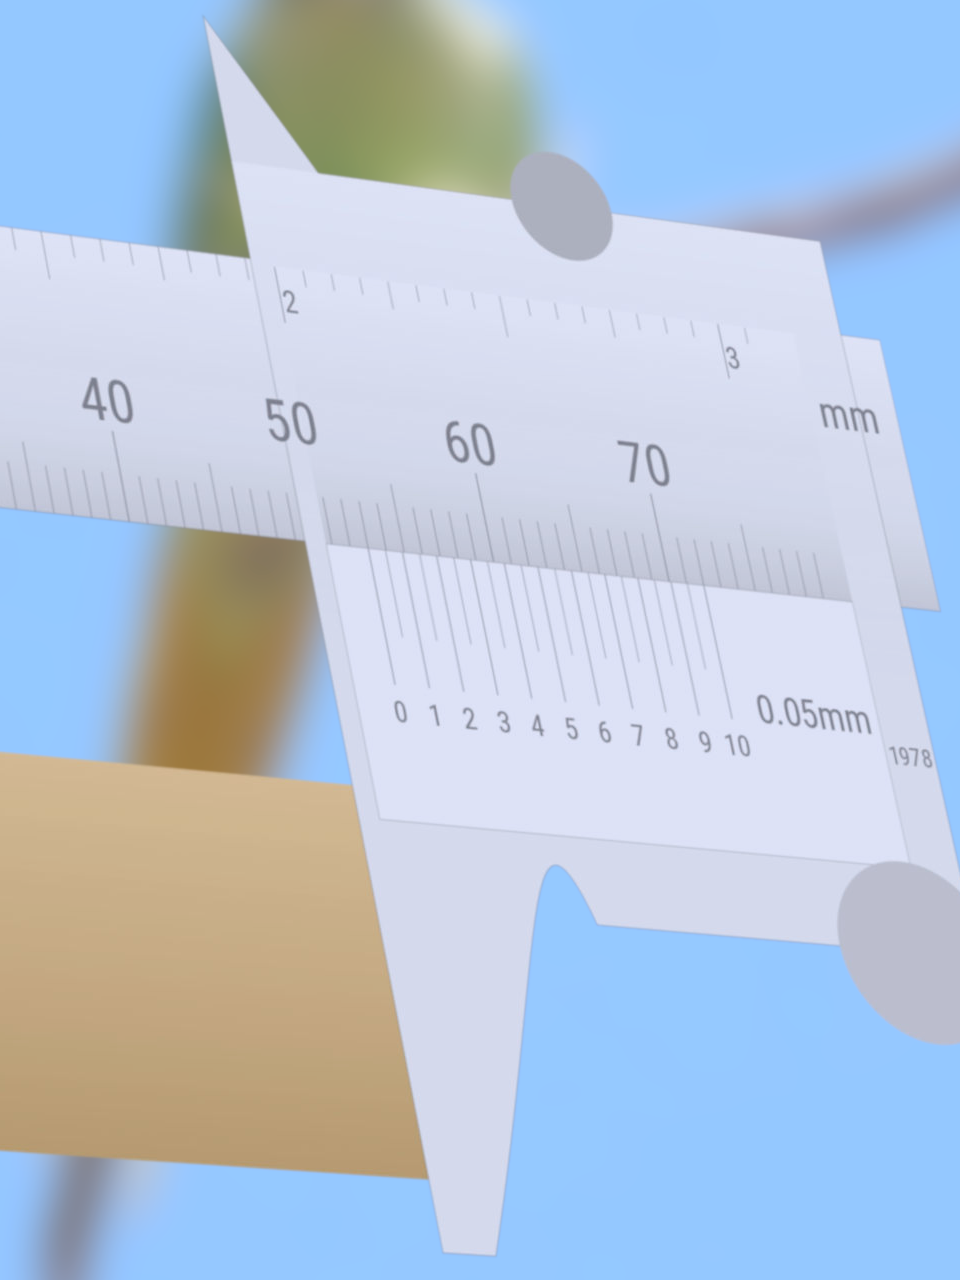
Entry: 53.0
